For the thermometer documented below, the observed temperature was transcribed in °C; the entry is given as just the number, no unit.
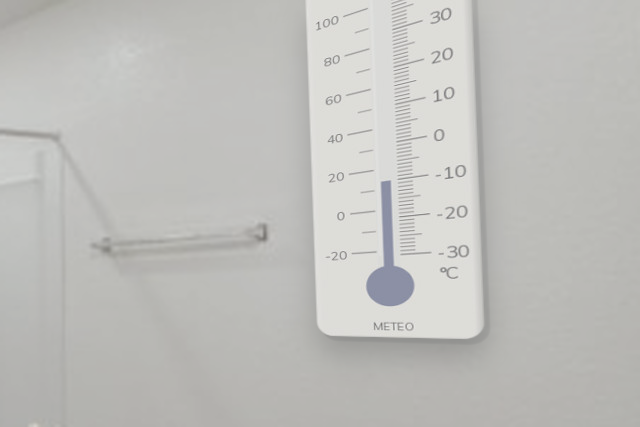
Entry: -10
